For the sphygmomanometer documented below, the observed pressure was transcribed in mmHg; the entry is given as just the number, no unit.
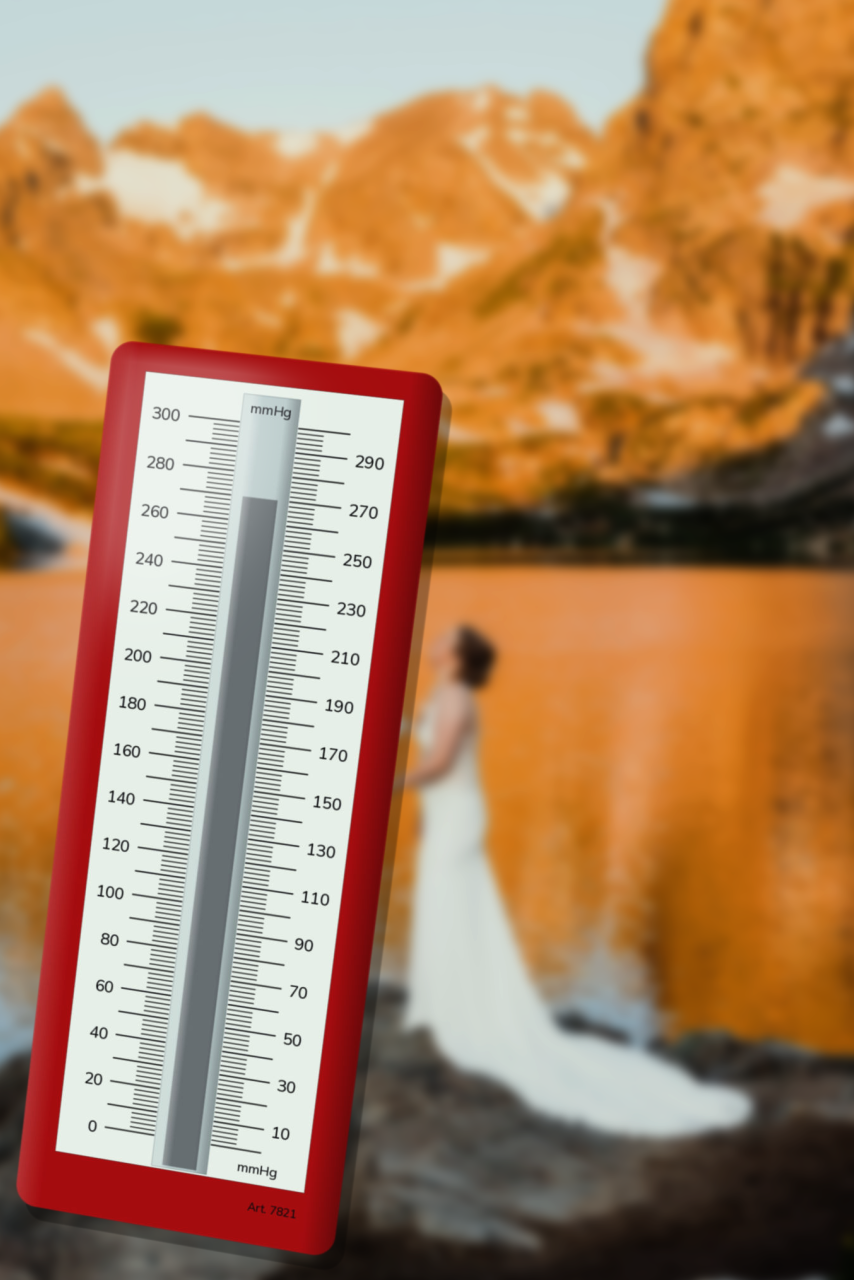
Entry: 270
